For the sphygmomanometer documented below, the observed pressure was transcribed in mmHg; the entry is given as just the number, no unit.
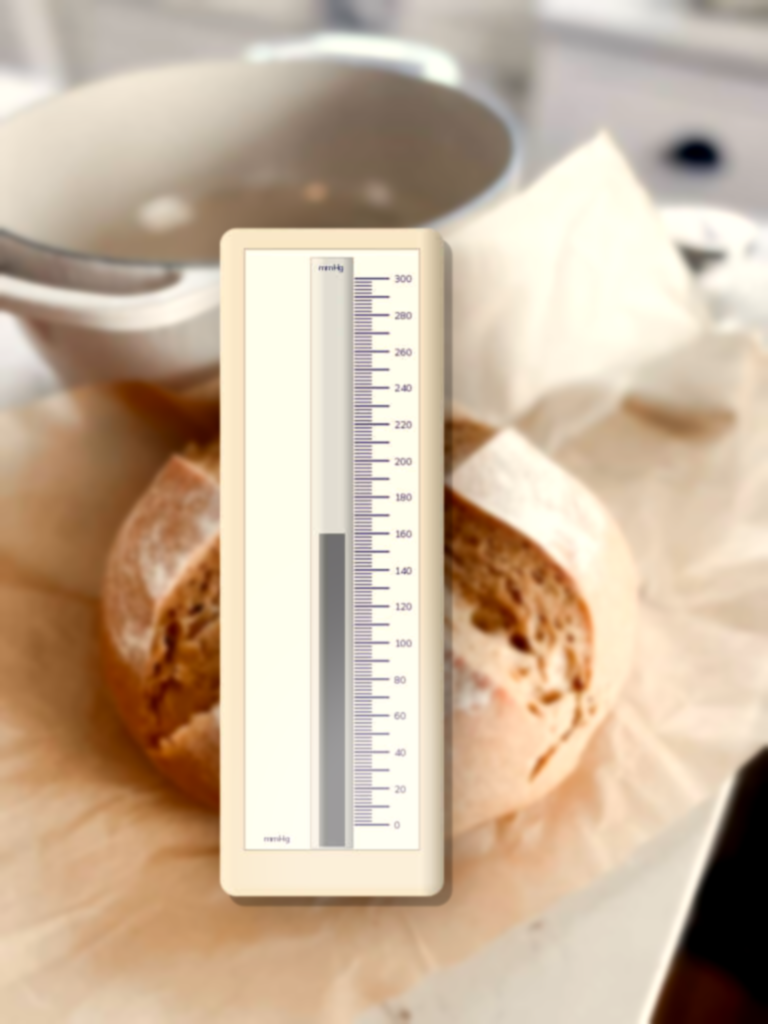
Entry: 160
